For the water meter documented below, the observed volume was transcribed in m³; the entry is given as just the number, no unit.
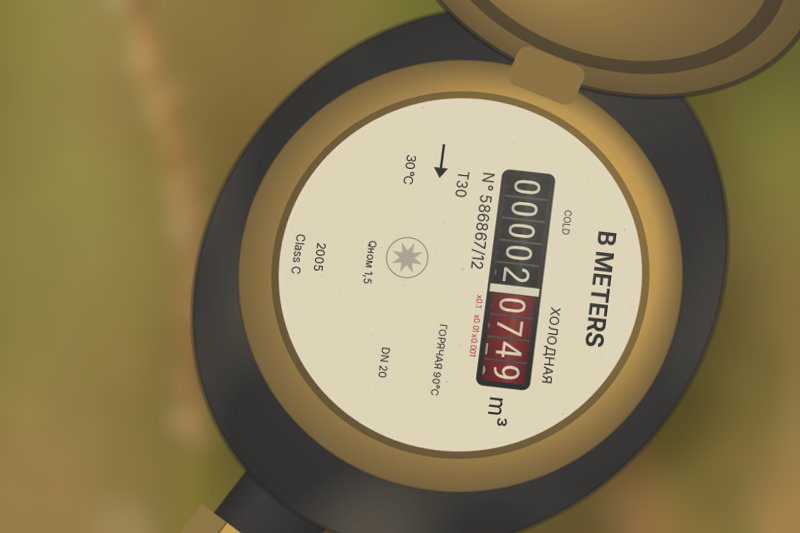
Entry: 2.0749
